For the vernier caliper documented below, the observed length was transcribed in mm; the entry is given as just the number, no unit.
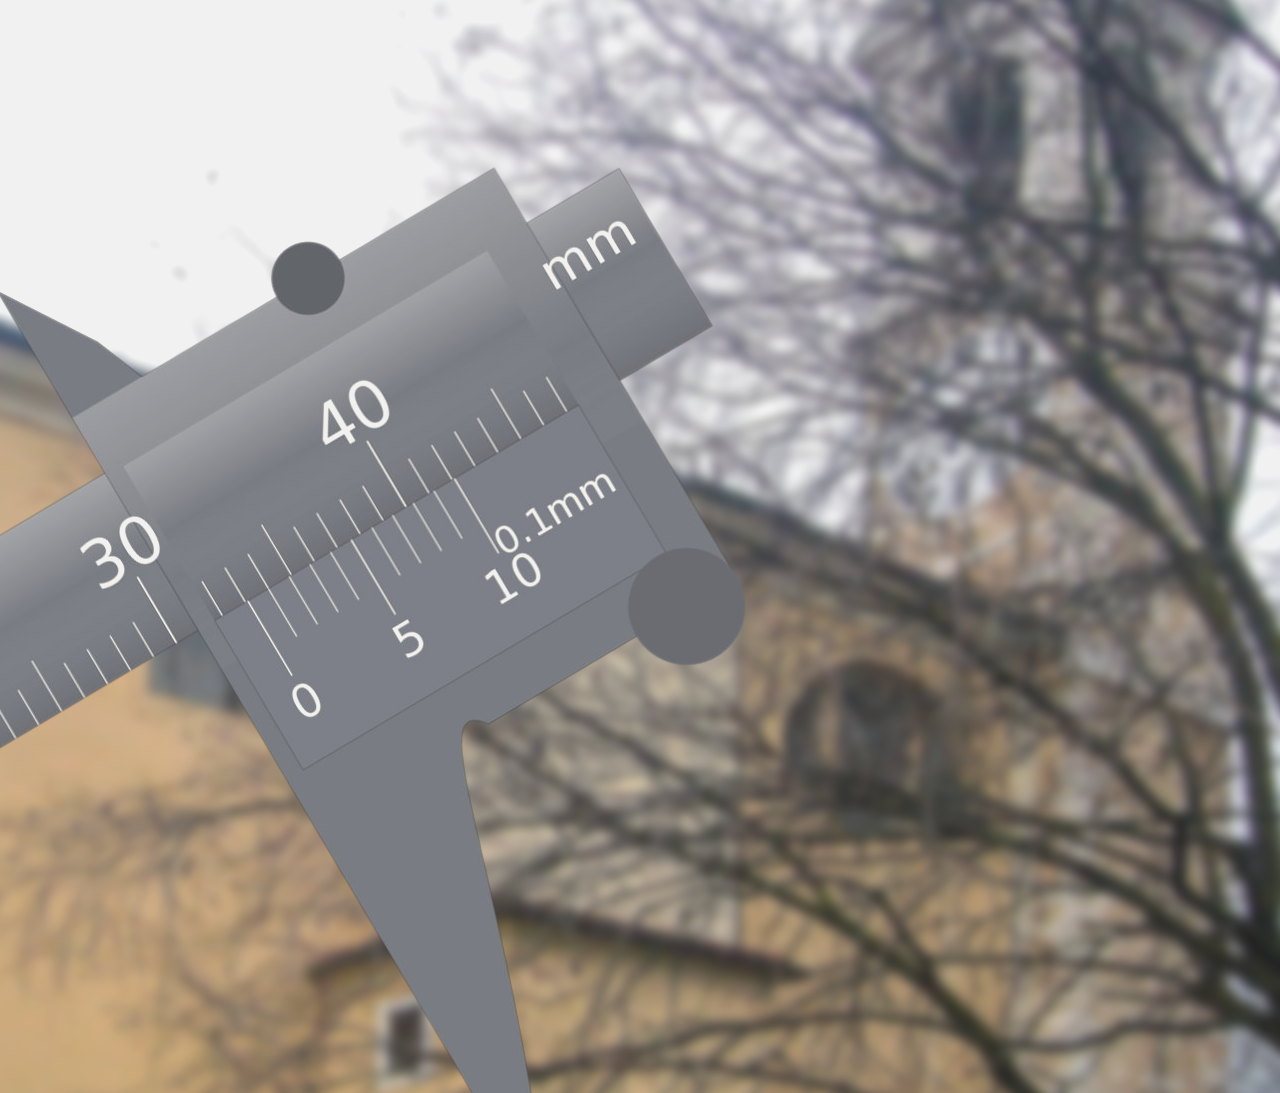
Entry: 33.1
